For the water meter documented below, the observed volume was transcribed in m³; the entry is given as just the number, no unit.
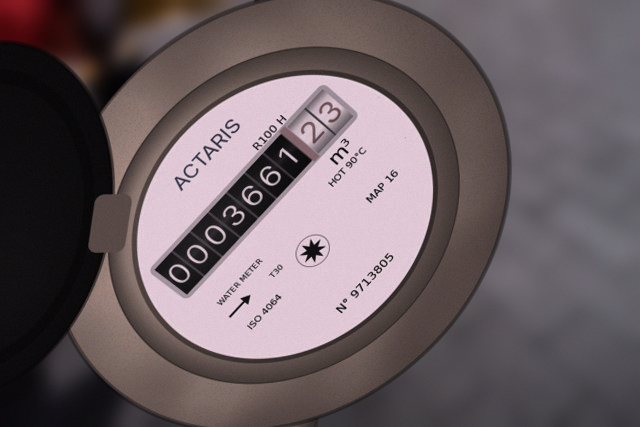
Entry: 3661.23
